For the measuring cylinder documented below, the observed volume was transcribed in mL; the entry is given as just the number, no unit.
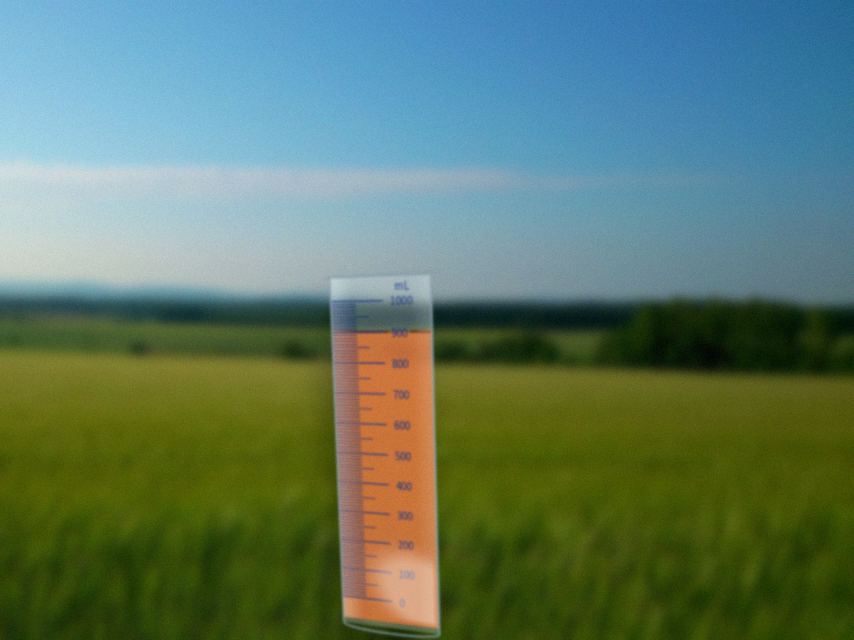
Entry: 900
